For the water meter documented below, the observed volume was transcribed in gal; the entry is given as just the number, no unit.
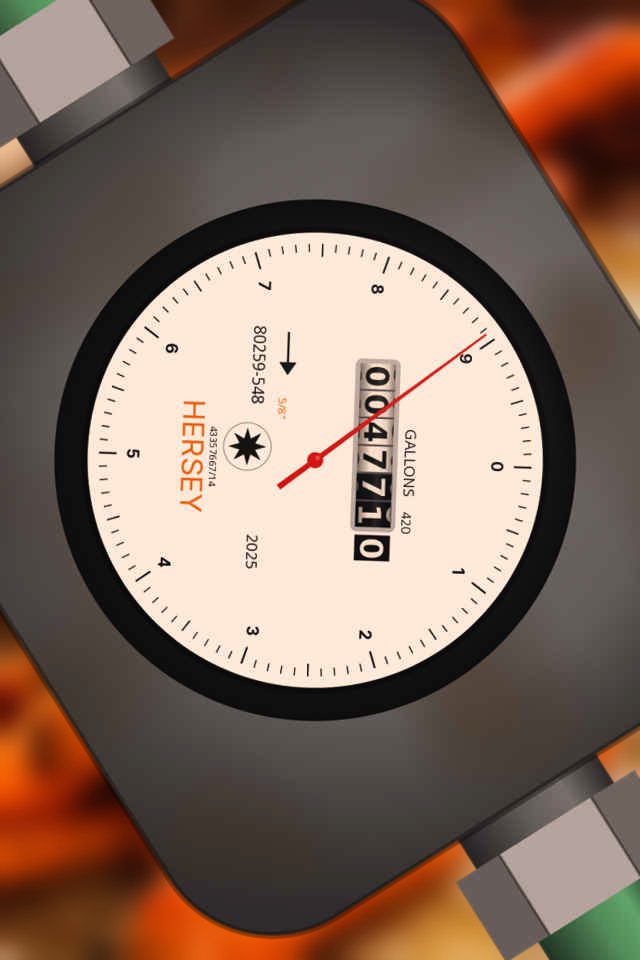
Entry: 47708.9
